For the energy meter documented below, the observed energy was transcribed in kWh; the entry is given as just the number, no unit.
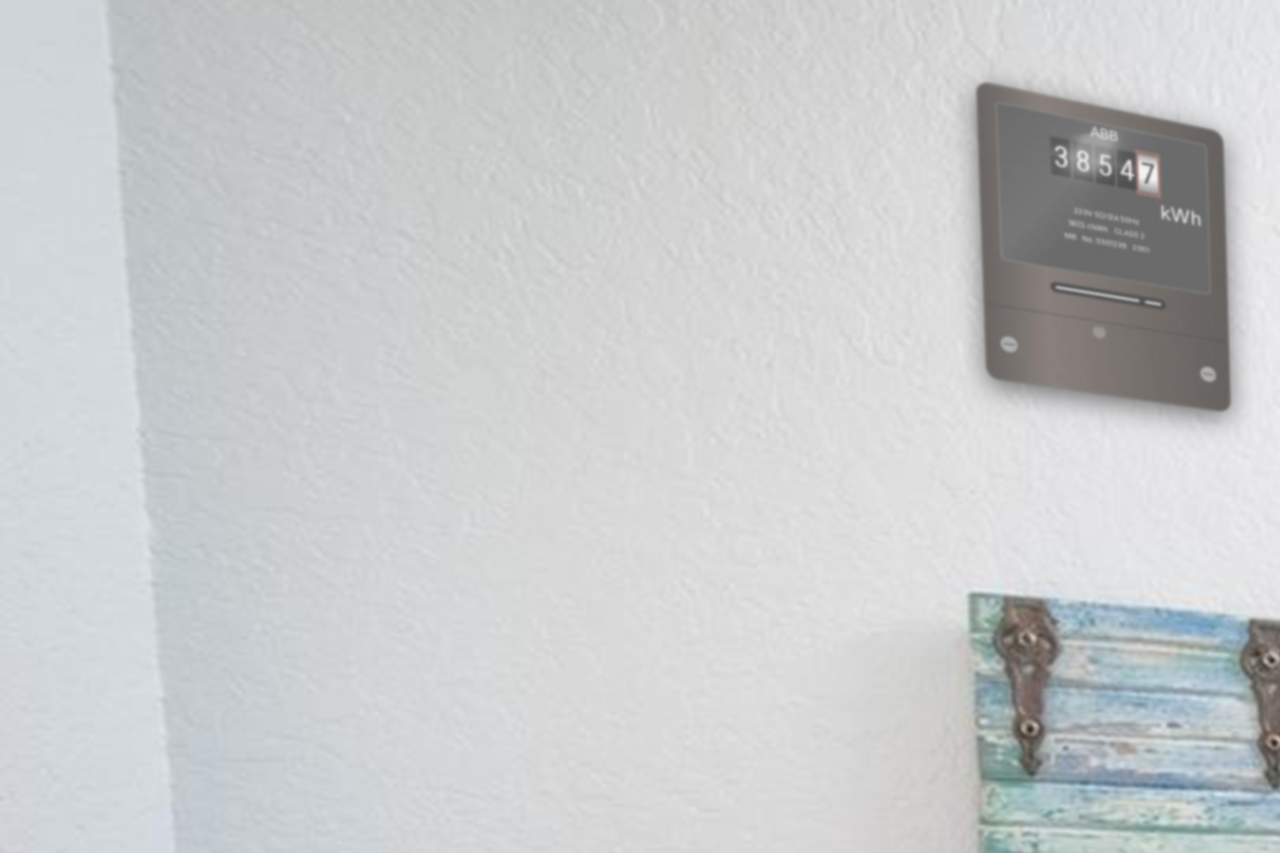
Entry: 3854.7
